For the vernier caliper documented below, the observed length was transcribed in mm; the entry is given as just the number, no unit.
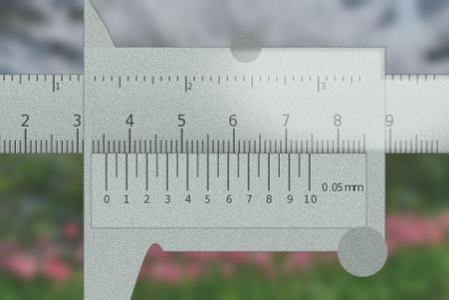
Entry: 35.5
